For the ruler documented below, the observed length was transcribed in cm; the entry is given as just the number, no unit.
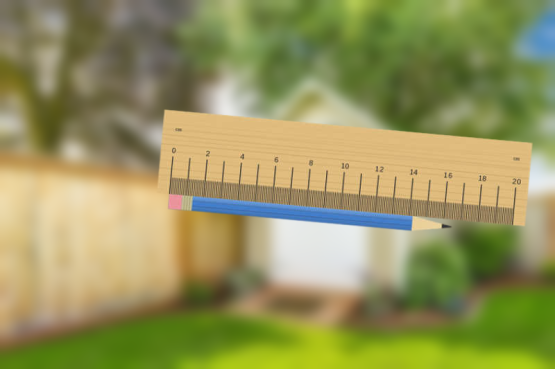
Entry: 16.5
